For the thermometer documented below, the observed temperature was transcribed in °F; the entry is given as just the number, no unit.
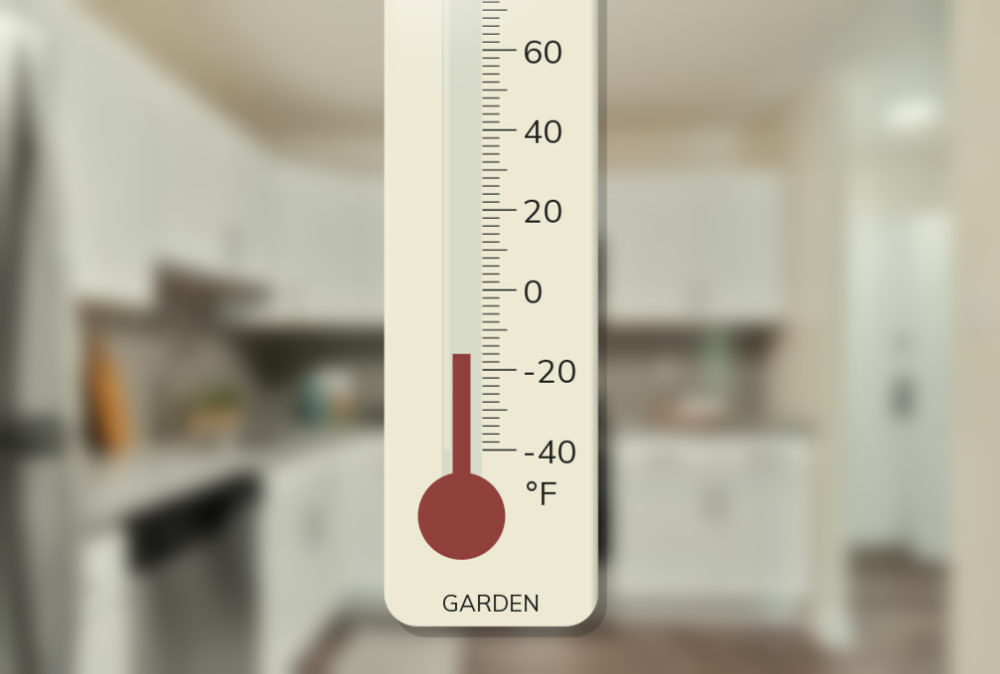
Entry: -16
